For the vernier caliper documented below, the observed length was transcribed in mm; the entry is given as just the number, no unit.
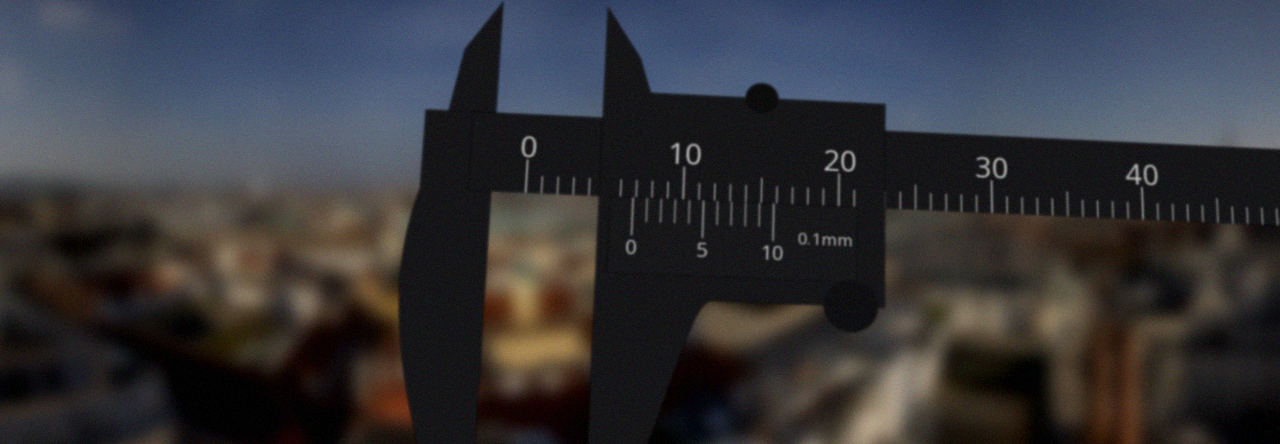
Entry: 6.8
